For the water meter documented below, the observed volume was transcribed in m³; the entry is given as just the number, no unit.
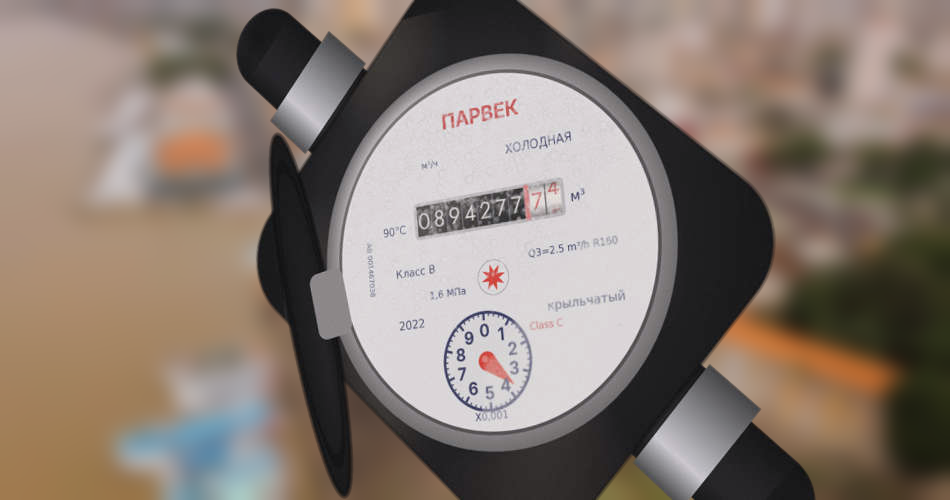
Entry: 894277.743
